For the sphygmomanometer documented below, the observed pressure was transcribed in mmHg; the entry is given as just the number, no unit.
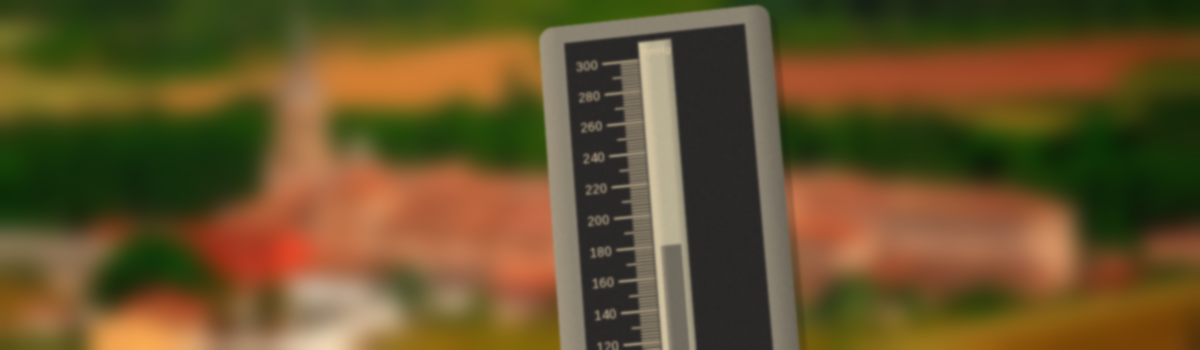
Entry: 180
